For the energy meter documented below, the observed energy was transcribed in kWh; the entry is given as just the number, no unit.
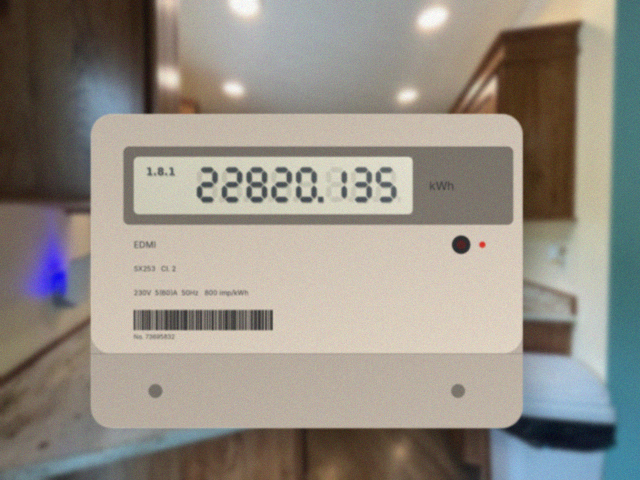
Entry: 22820.135
